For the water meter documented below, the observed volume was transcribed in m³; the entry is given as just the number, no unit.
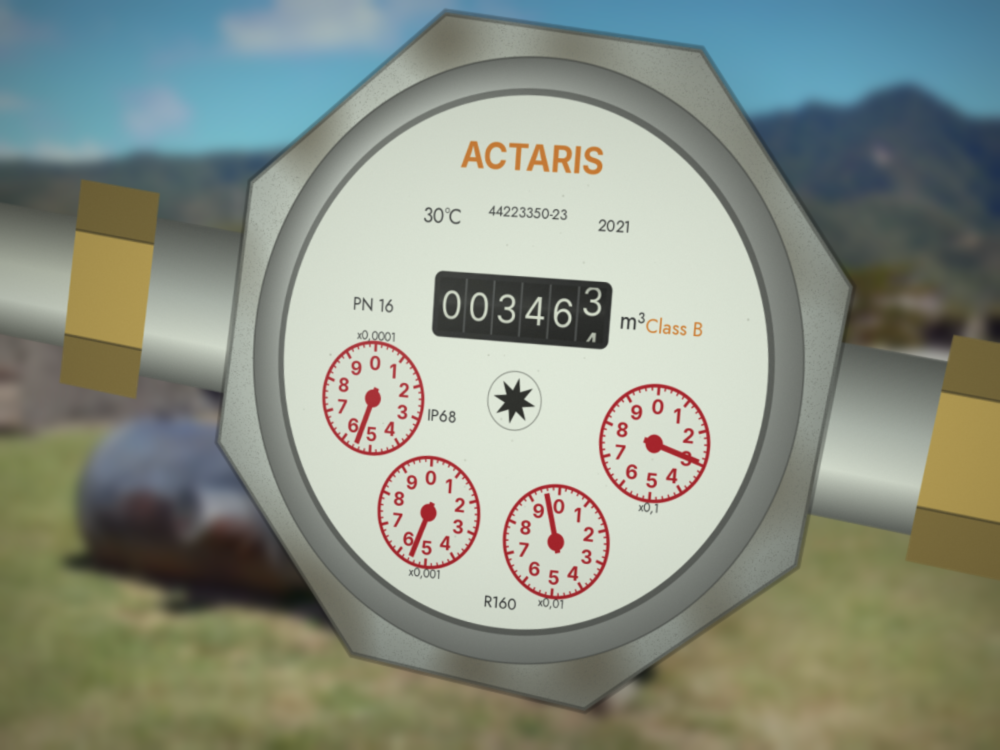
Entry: 3463.2955
